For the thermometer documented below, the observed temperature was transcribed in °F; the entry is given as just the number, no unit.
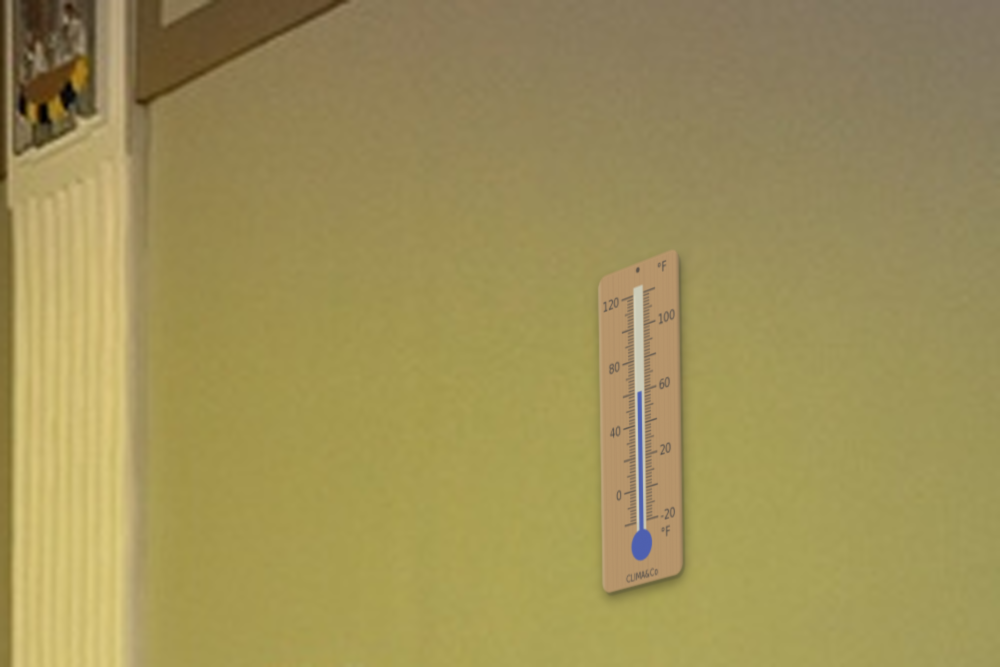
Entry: 60
